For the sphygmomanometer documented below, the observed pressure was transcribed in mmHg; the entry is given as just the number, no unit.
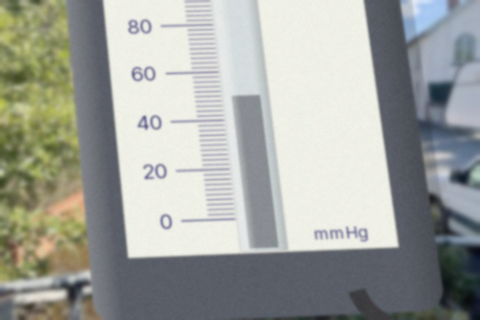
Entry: 50
